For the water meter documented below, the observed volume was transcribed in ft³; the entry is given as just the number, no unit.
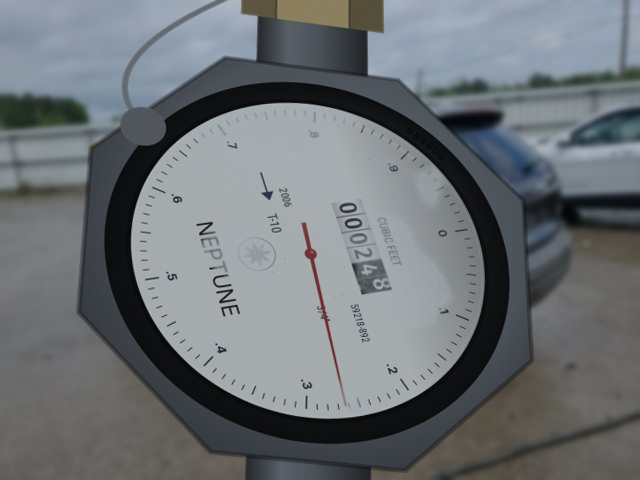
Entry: 248.26
